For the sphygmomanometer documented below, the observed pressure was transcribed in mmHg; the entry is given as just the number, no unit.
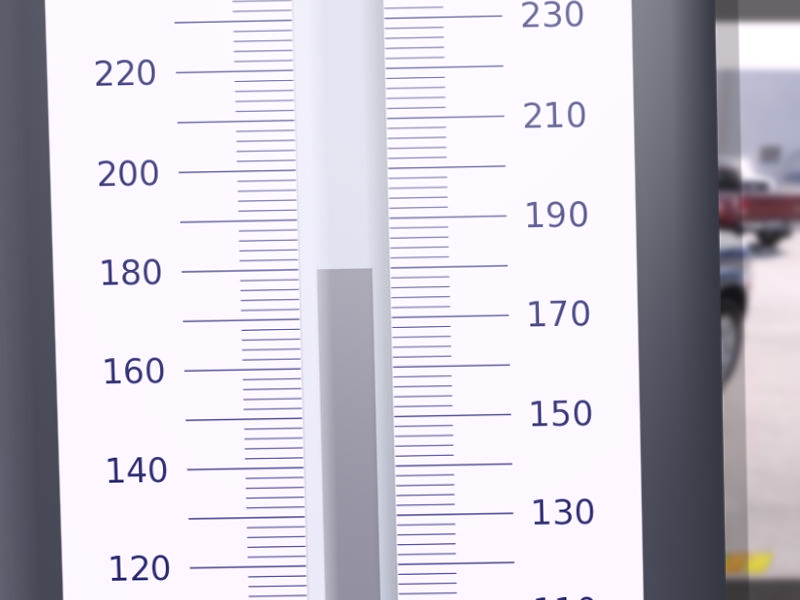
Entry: 180
